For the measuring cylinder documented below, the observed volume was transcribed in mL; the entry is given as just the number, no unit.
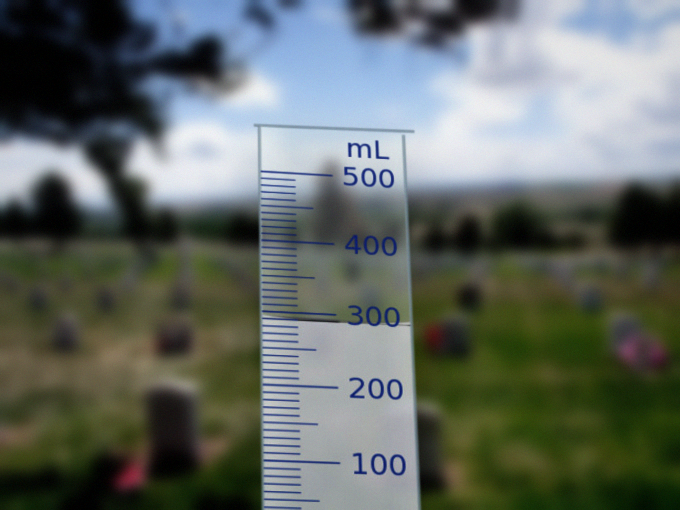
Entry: 290
